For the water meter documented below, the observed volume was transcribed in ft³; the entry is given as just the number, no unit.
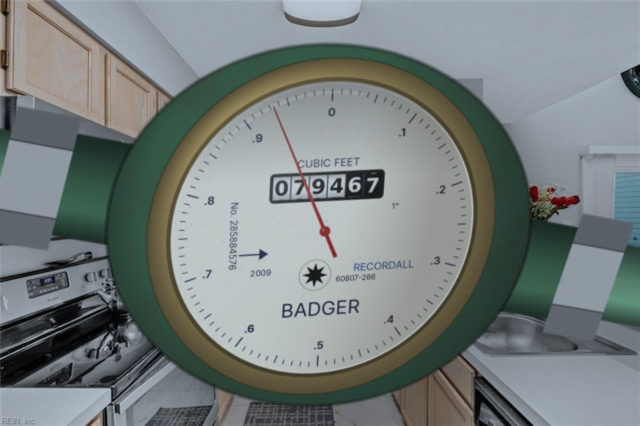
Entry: 79466.93
